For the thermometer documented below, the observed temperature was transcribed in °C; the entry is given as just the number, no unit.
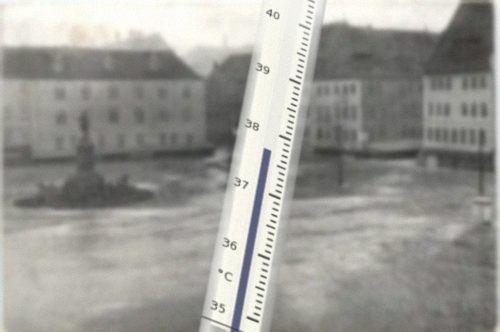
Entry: 37.7
